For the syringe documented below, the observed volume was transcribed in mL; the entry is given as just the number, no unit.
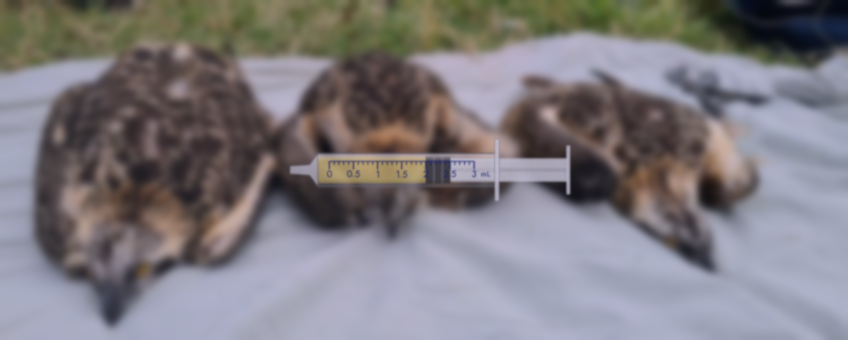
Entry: 2
